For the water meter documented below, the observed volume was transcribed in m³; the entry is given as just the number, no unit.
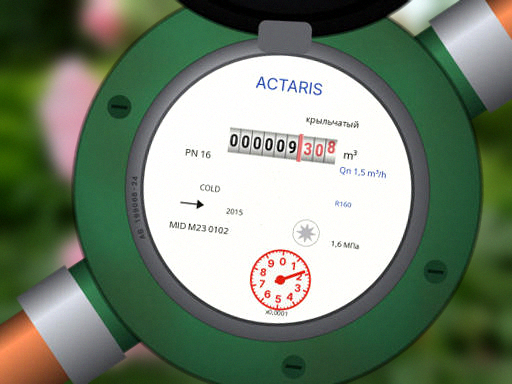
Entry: 9.3081
